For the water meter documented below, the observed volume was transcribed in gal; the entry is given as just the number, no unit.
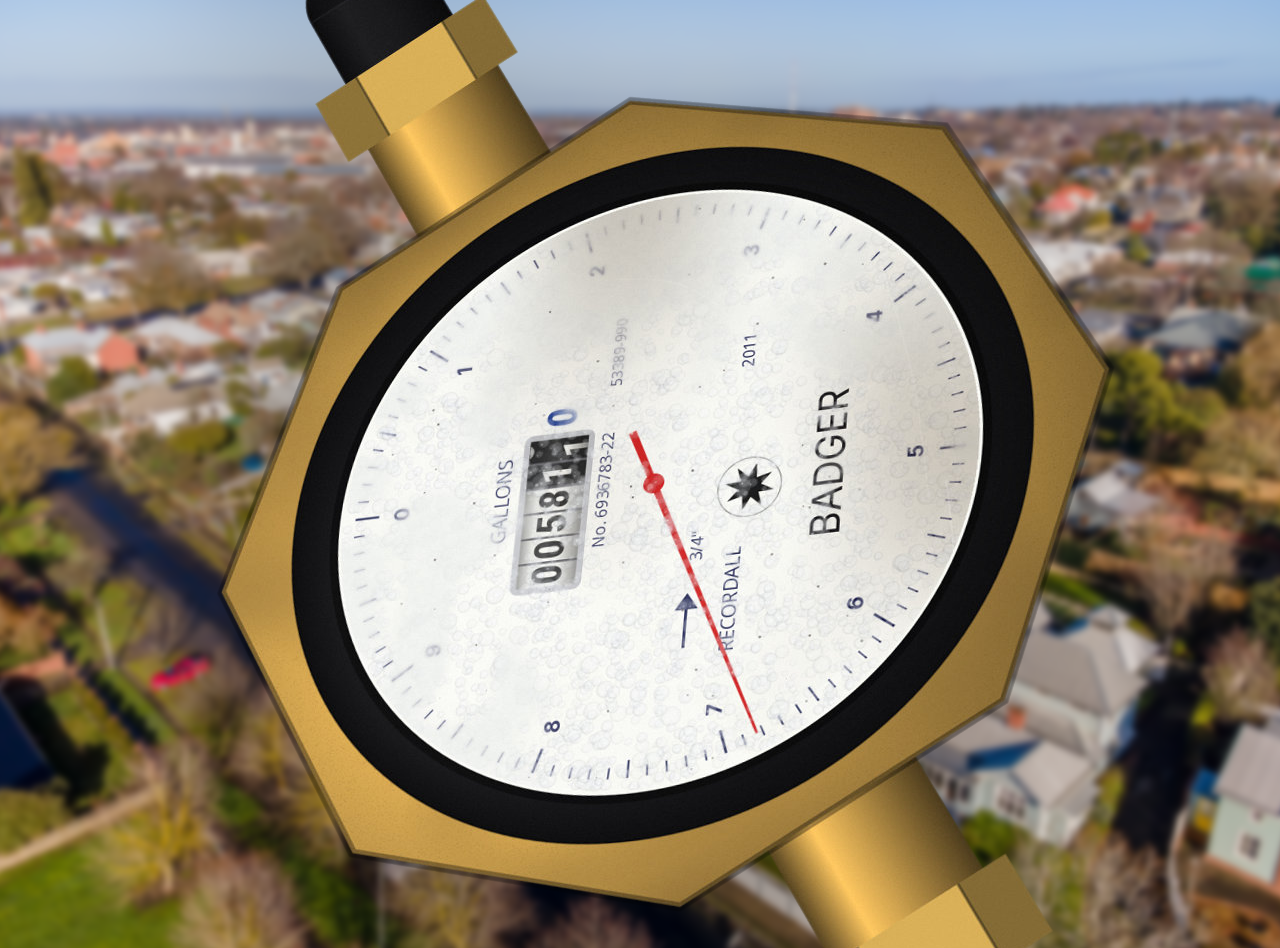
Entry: 58106.8
